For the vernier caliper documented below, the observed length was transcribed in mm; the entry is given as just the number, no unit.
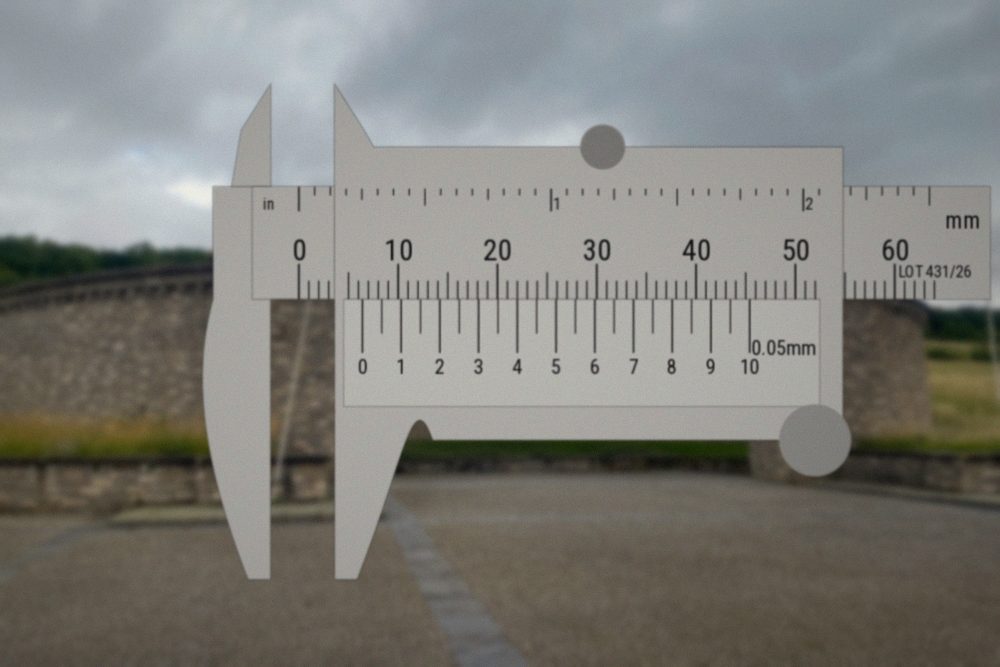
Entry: 6.4
